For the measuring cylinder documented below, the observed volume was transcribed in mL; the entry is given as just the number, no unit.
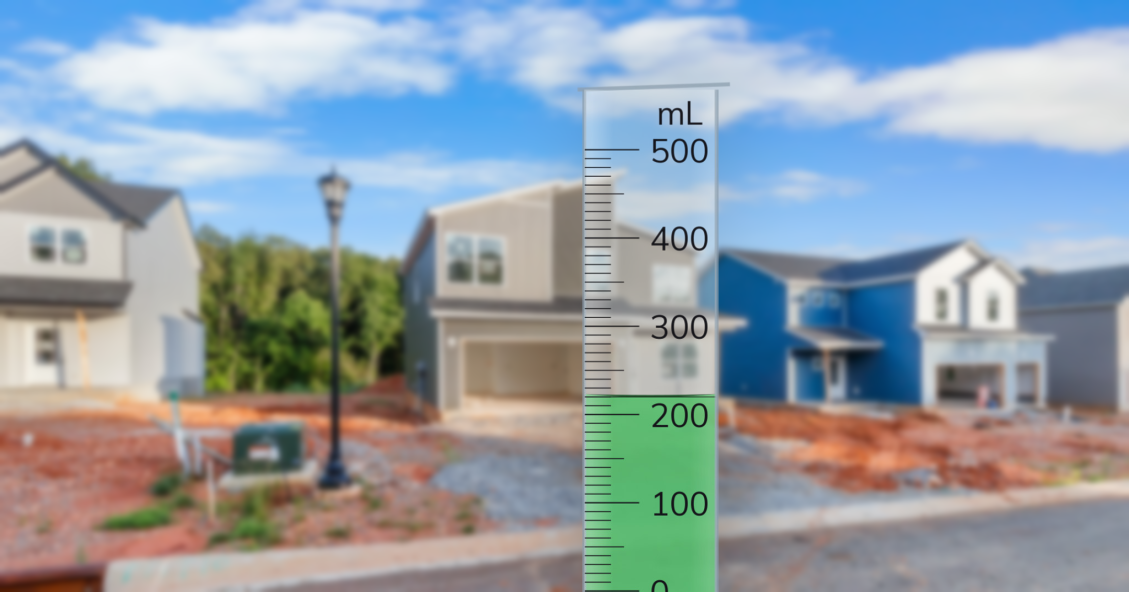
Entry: 220
